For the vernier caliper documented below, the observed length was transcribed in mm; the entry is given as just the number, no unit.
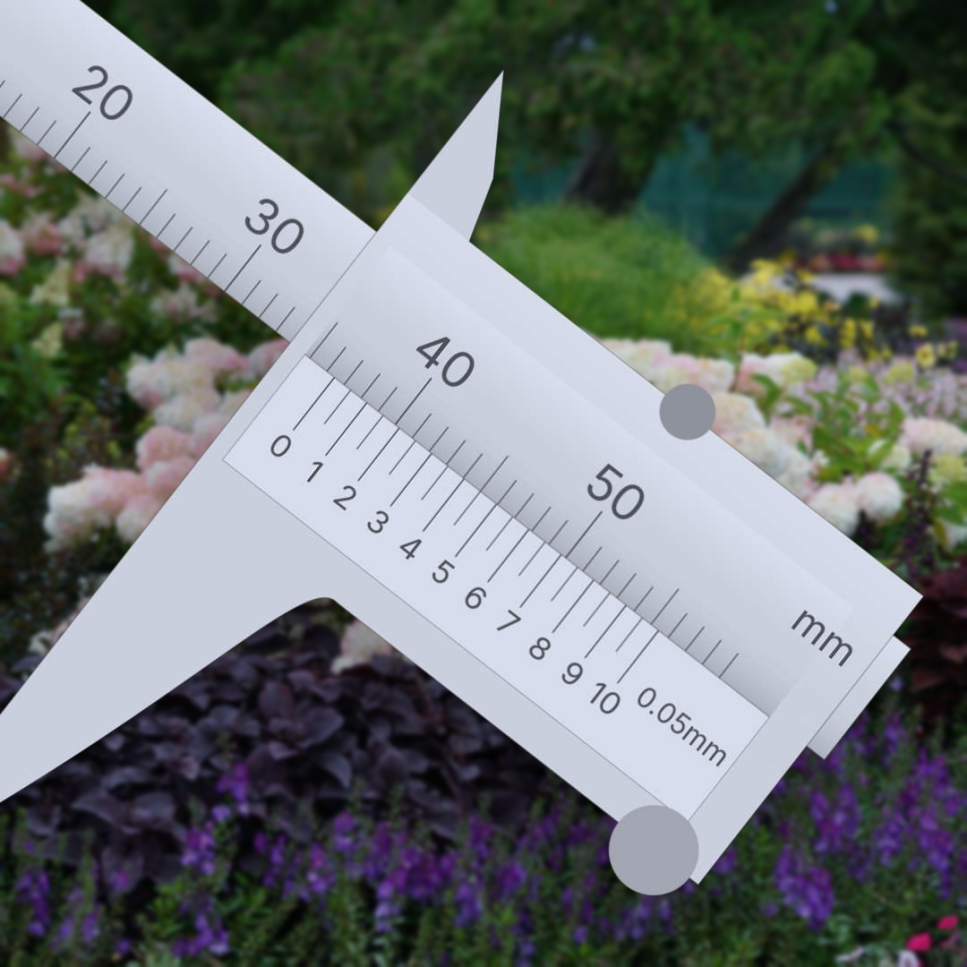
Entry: 36.45
